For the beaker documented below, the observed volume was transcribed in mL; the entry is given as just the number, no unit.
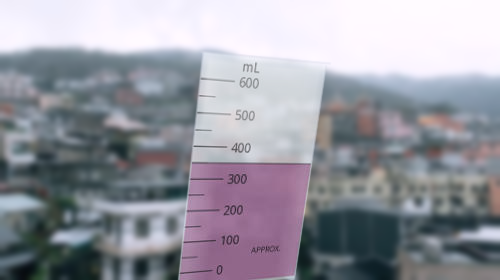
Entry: 350
